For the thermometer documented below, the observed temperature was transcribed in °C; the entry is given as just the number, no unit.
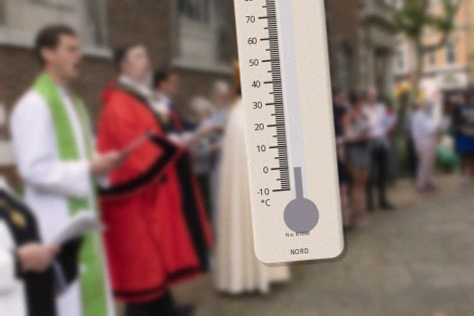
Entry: 0
